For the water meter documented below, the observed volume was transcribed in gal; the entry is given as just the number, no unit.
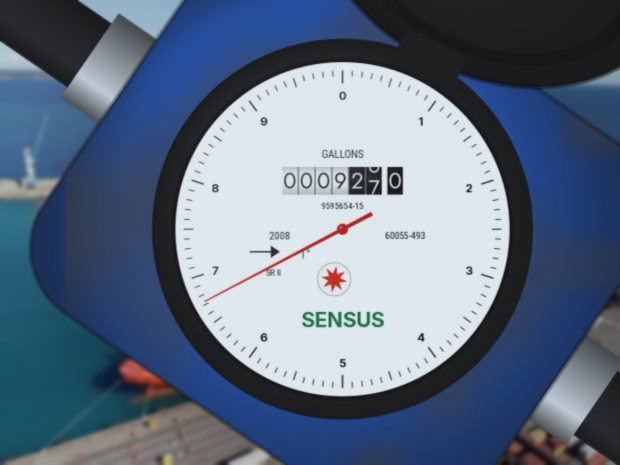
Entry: 9266.7
